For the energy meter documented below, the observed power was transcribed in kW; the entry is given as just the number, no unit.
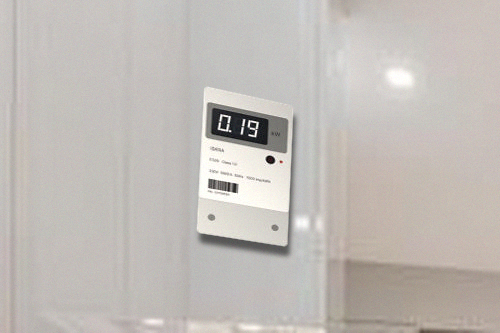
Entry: 0.19
